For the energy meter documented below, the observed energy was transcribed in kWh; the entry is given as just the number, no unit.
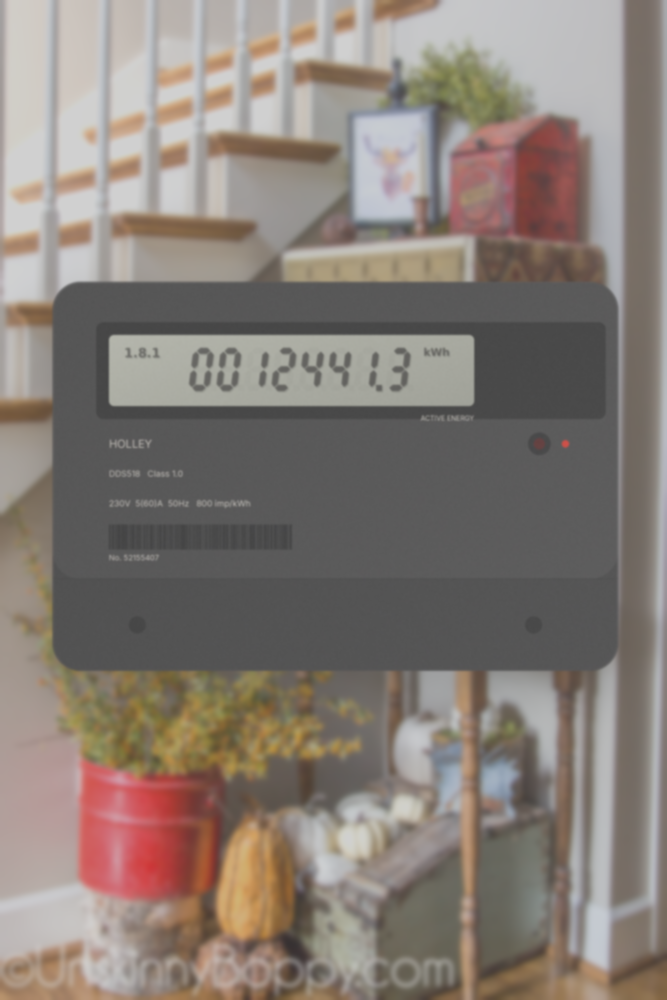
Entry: 12441.3
